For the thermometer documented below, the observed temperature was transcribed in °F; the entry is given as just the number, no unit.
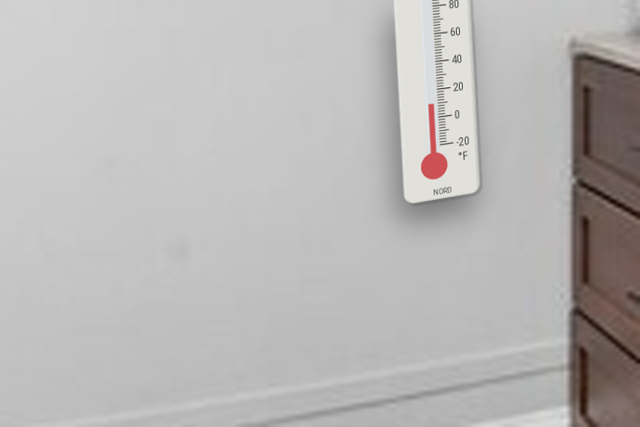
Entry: 10
